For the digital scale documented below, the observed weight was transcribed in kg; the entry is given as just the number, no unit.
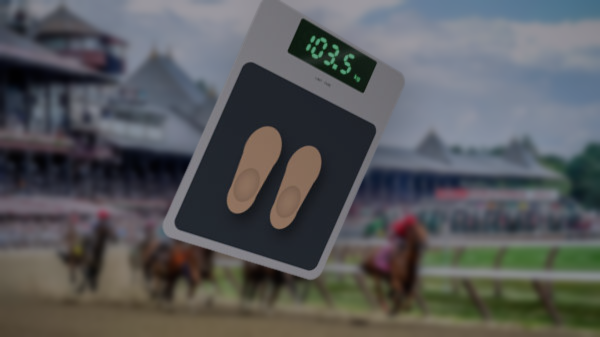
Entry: 103.5
